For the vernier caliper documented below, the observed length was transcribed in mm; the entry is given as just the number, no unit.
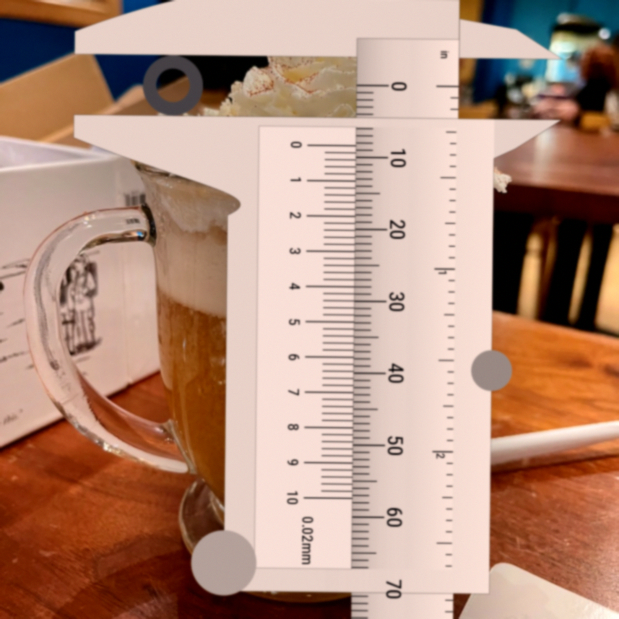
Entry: 8.4
